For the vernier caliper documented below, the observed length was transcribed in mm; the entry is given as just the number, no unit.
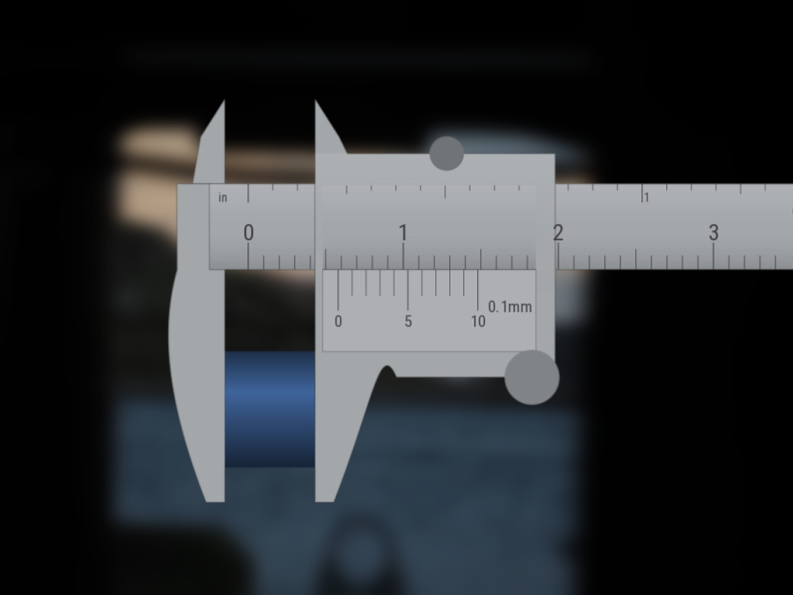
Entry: 5.8
